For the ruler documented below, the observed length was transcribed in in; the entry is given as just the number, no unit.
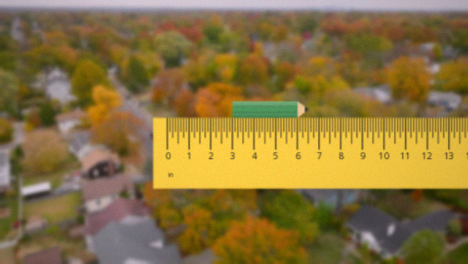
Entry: 3.5
